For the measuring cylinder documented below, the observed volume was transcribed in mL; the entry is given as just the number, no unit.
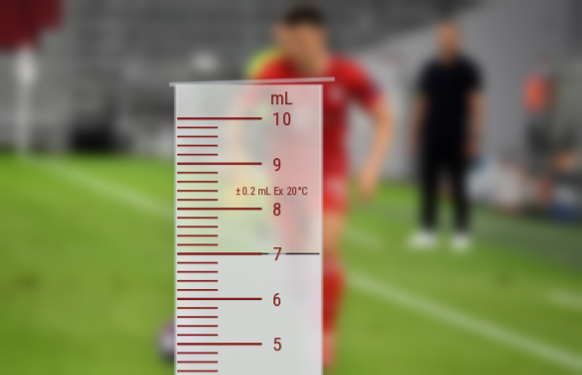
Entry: 7
